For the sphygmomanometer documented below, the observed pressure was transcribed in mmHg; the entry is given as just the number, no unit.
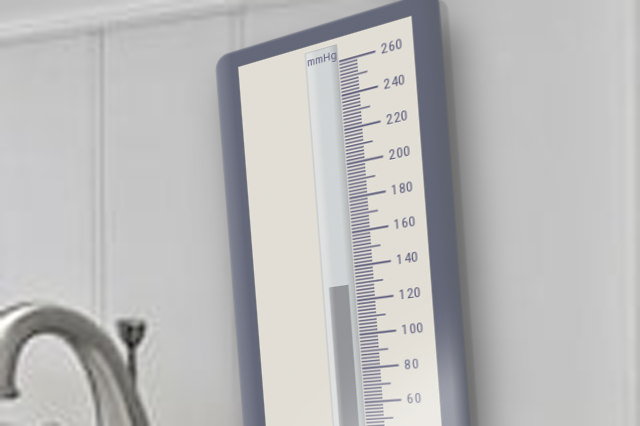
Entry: 130
